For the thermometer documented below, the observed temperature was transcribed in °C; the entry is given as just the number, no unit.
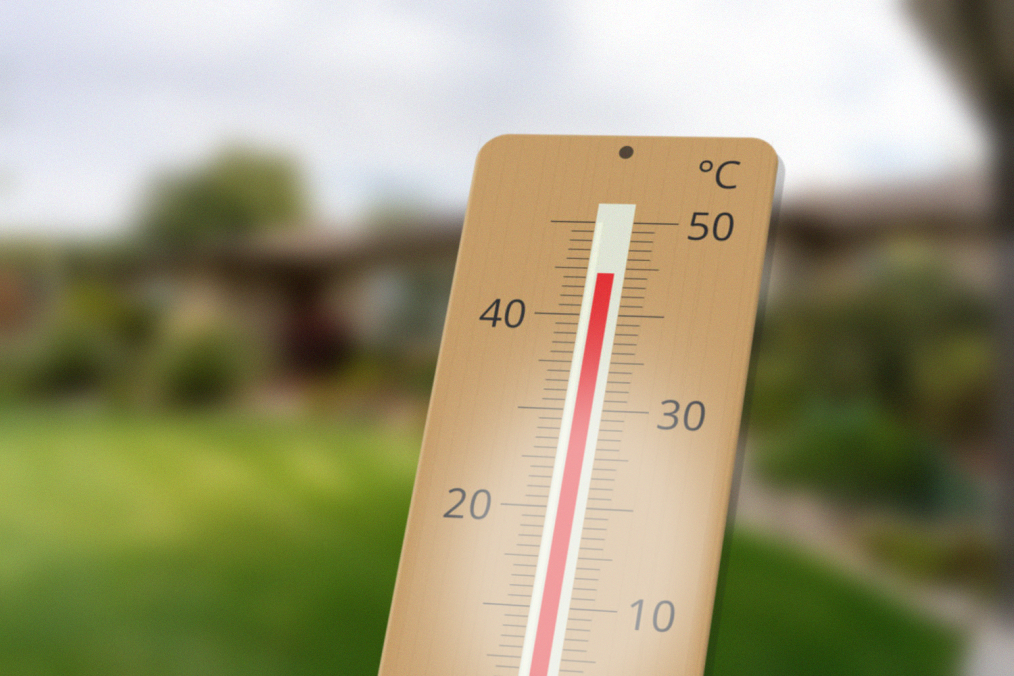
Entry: 44.5
